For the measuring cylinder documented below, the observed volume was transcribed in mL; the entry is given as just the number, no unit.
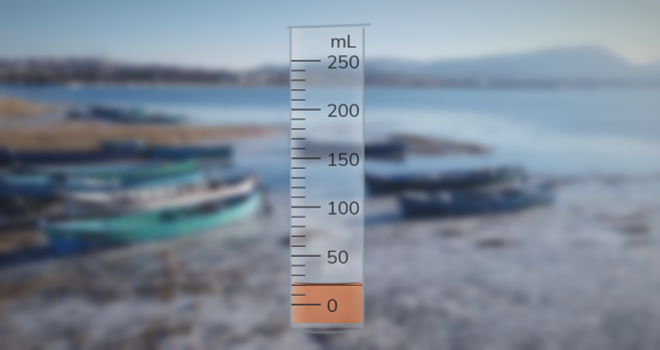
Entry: 20
